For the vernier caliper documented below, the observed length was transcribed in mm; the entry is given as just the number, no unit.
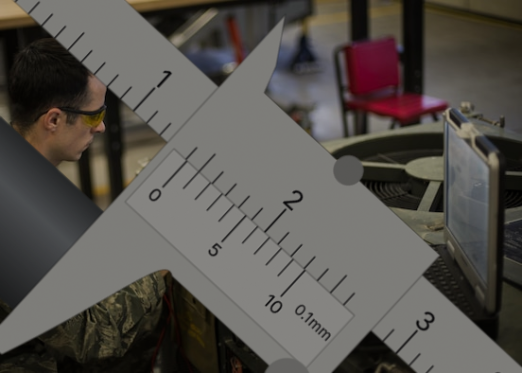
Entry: 14.1
